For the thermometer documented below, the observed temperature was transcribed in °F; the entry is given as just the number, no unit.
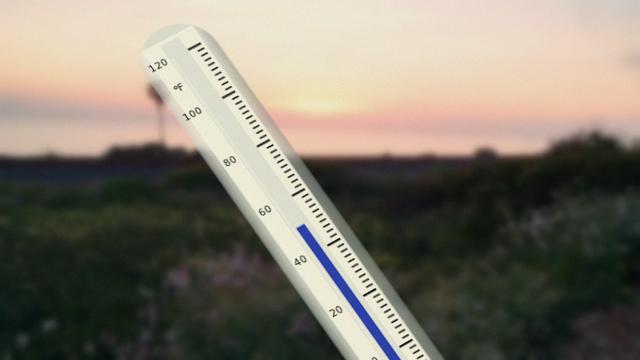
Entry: 50
